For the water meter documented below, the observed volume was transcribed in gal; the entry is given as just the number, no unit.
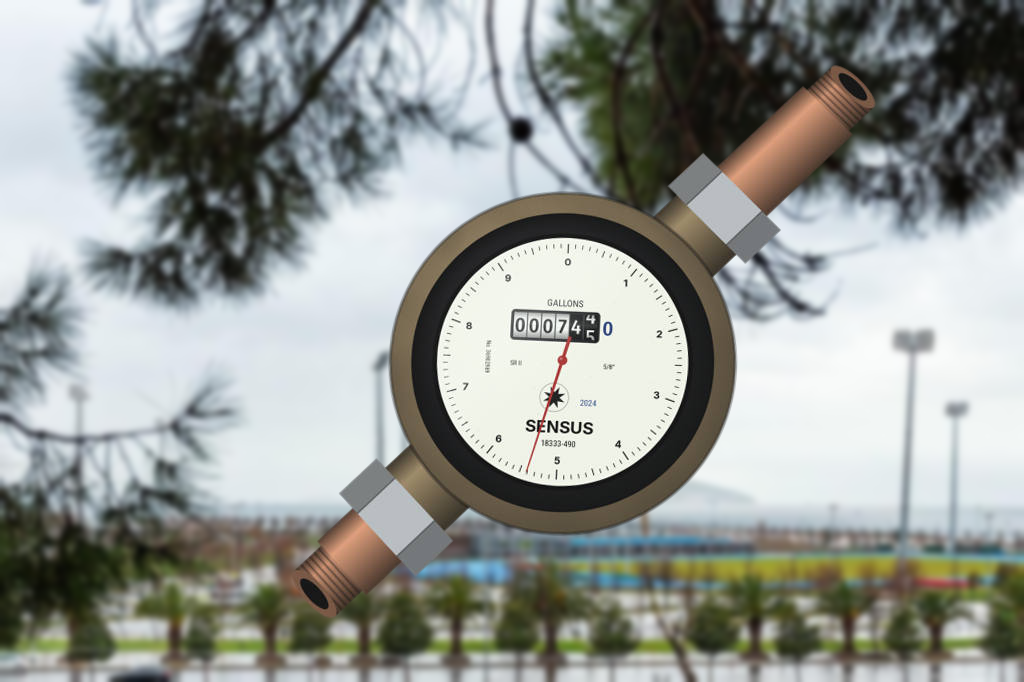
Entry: 7445.4
